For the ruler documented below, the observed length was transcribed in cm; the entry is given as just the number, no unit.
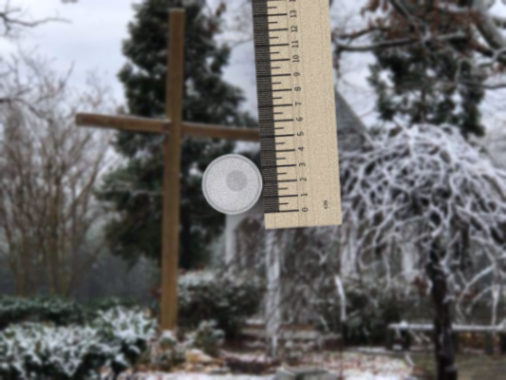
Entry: 4
